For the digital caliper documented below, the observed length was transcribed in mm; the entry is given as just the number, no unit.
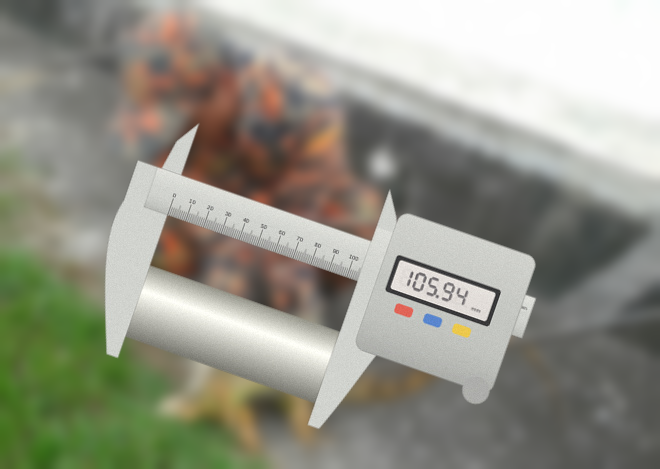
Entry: 105.94
